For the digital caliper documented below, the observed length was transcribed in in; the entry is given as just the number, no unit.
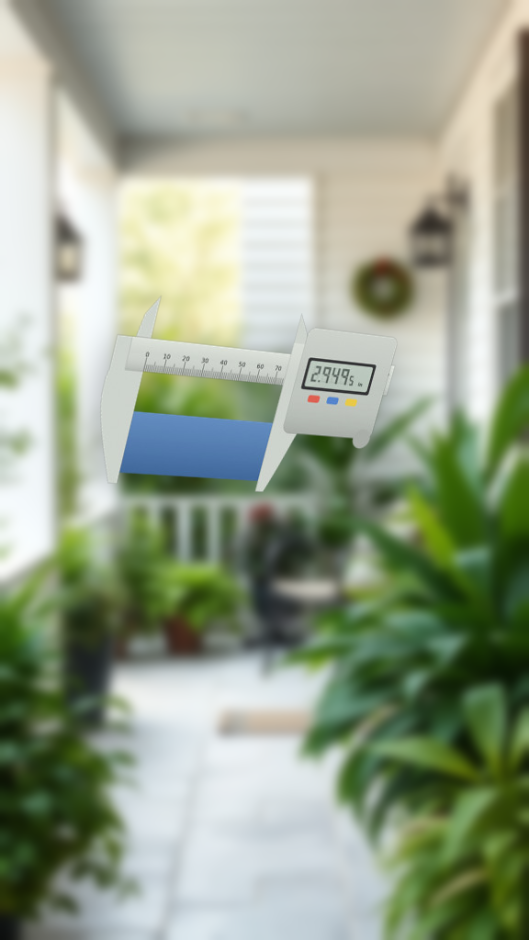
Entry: 2.9495
